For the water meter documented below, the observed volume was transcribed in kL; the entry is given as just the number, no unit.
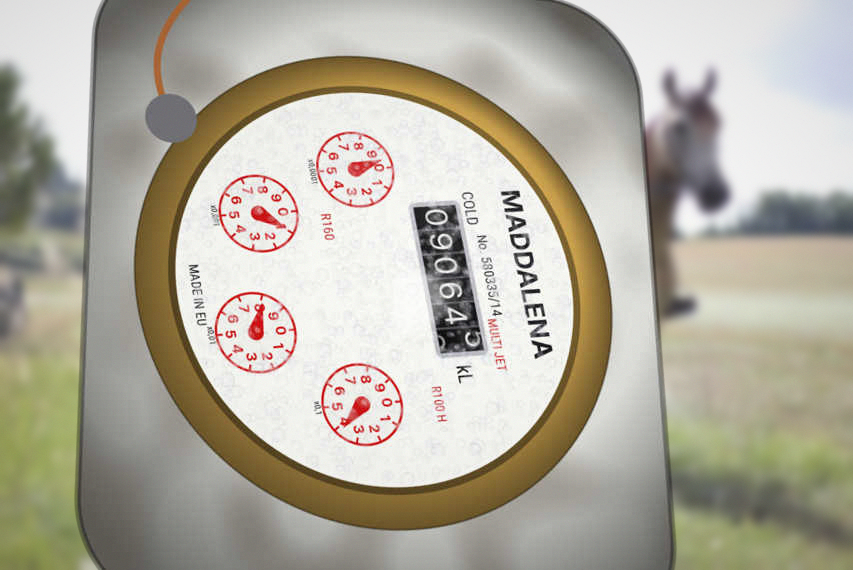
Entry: 90645.3809
